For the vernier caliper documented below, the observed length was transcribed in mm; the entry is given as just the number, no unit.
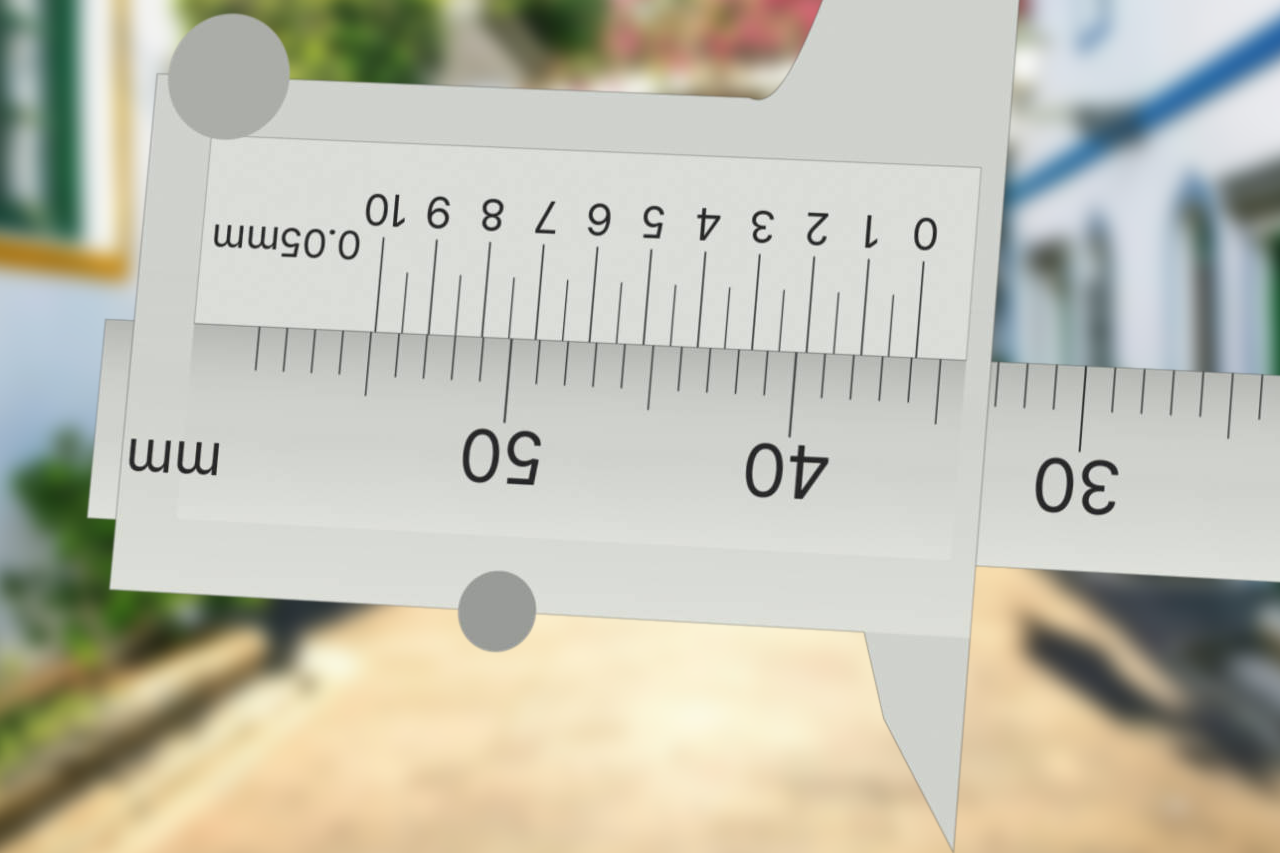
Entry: 35.85
